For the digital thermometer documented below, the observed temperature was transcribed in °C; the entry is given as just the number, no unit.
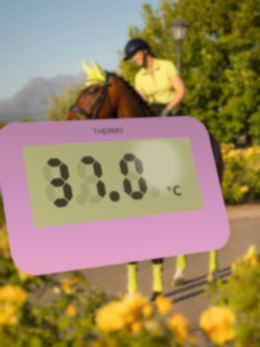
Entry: 37.0
